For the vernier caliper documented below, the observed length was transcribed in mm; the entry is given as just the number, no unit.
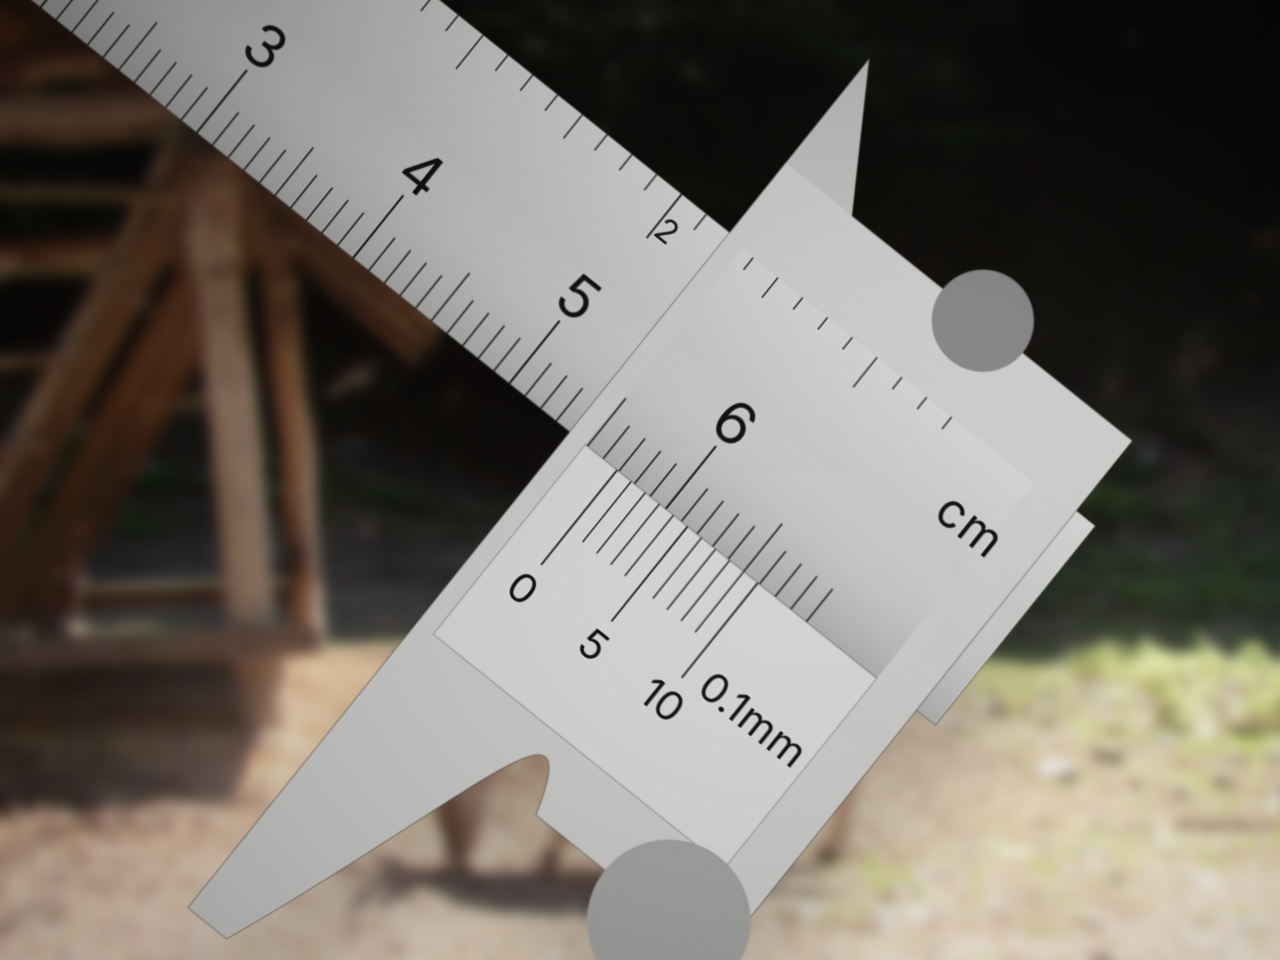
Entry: 56.9
